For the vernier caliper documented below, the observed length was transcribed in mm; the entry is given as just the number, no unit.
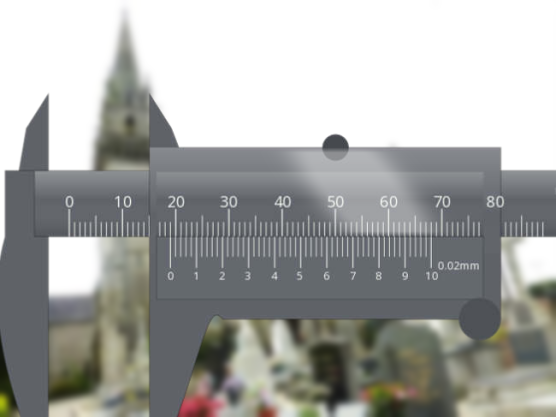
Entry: 19.0
